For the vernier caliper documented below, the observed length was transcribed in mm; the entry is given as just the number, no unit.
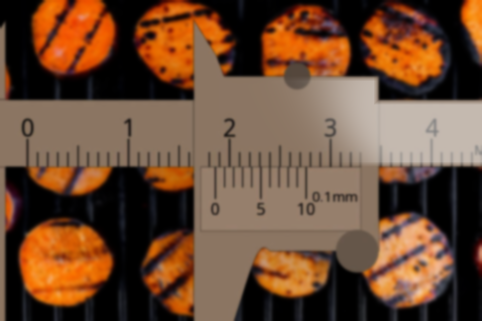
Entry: 18.6
